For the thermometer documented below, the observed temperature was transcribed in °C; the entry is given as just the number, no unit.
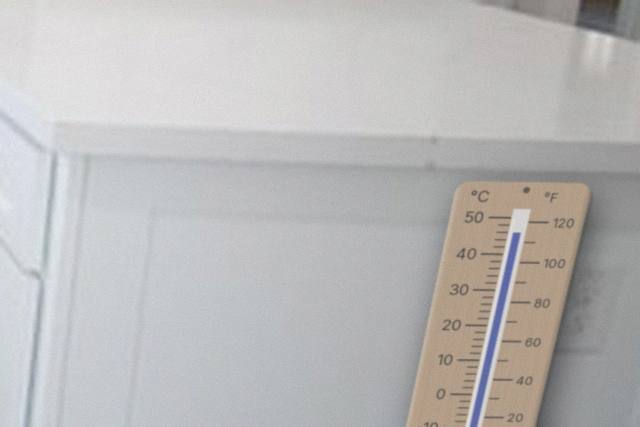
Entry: 46
